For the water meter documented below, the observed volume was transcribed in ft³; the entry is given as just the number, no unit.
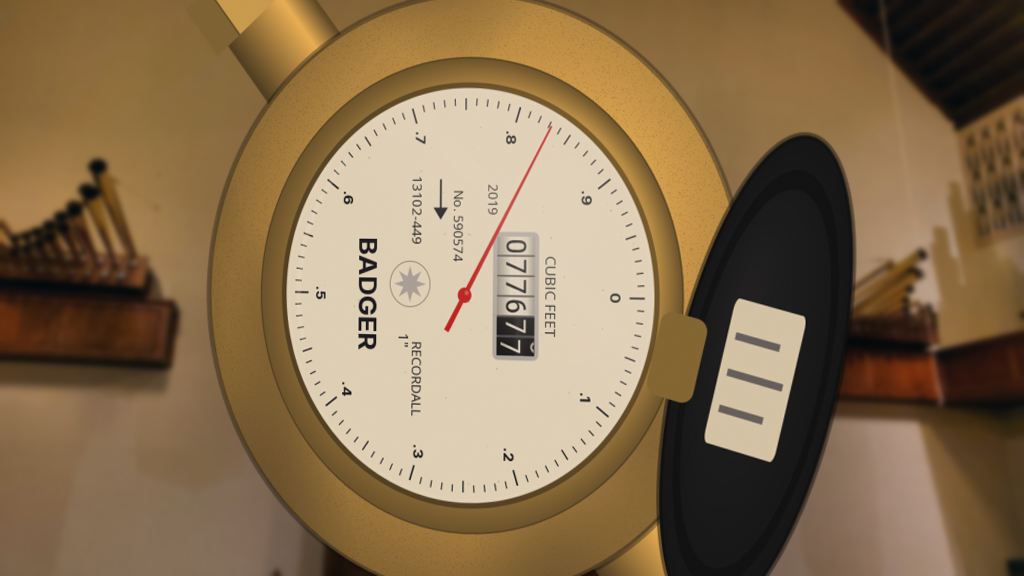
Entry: 77676.83
